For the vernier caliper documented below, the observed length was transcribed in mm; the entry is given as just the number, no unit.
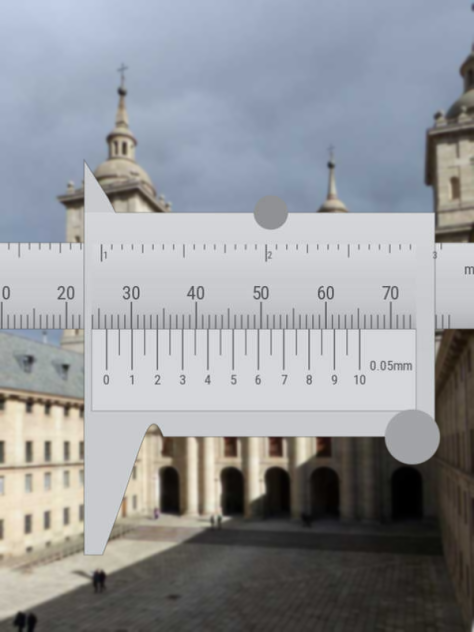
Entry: 26.2
